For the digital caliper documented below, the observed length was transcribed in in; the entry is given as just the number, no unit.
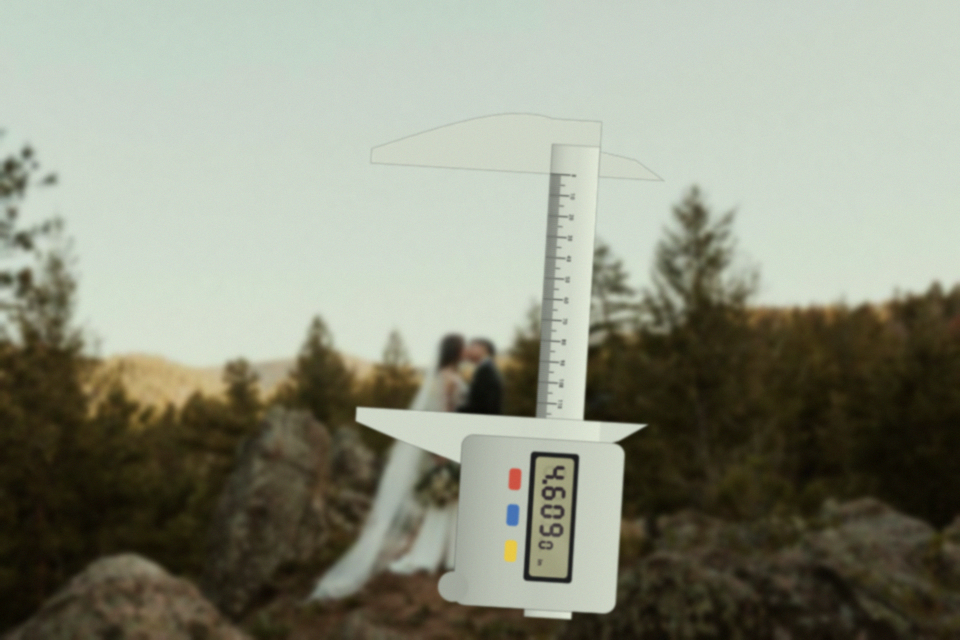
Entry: 4.6090
